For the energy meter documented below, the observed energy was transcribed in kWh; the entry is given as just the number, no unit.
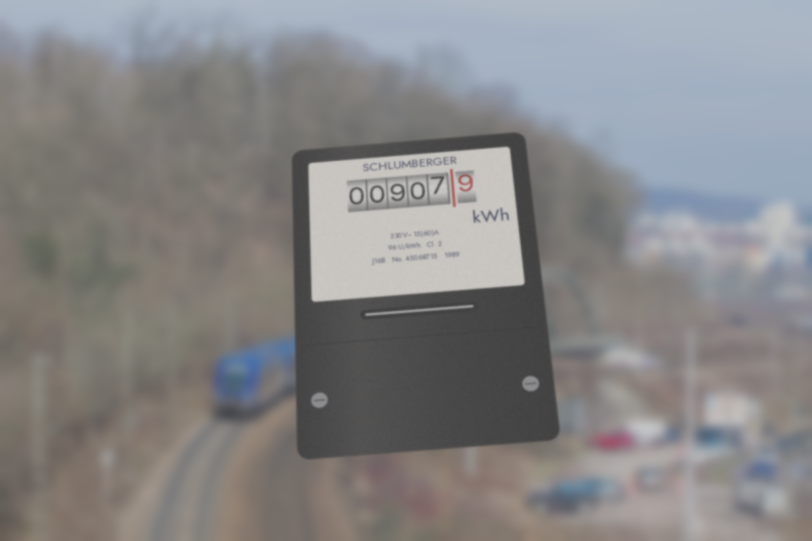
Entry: 907.9
